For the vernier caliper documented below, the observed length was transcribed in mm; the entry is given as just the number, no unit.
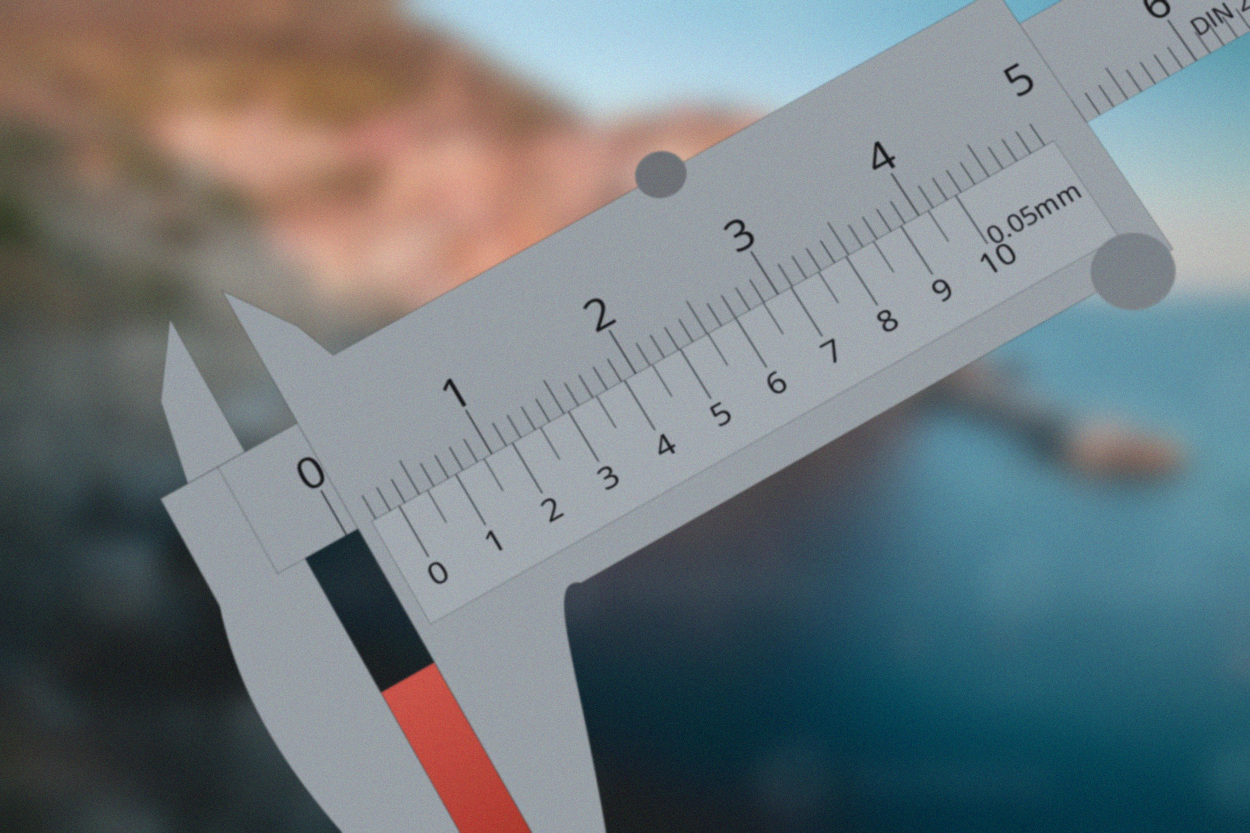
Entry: 3.6
